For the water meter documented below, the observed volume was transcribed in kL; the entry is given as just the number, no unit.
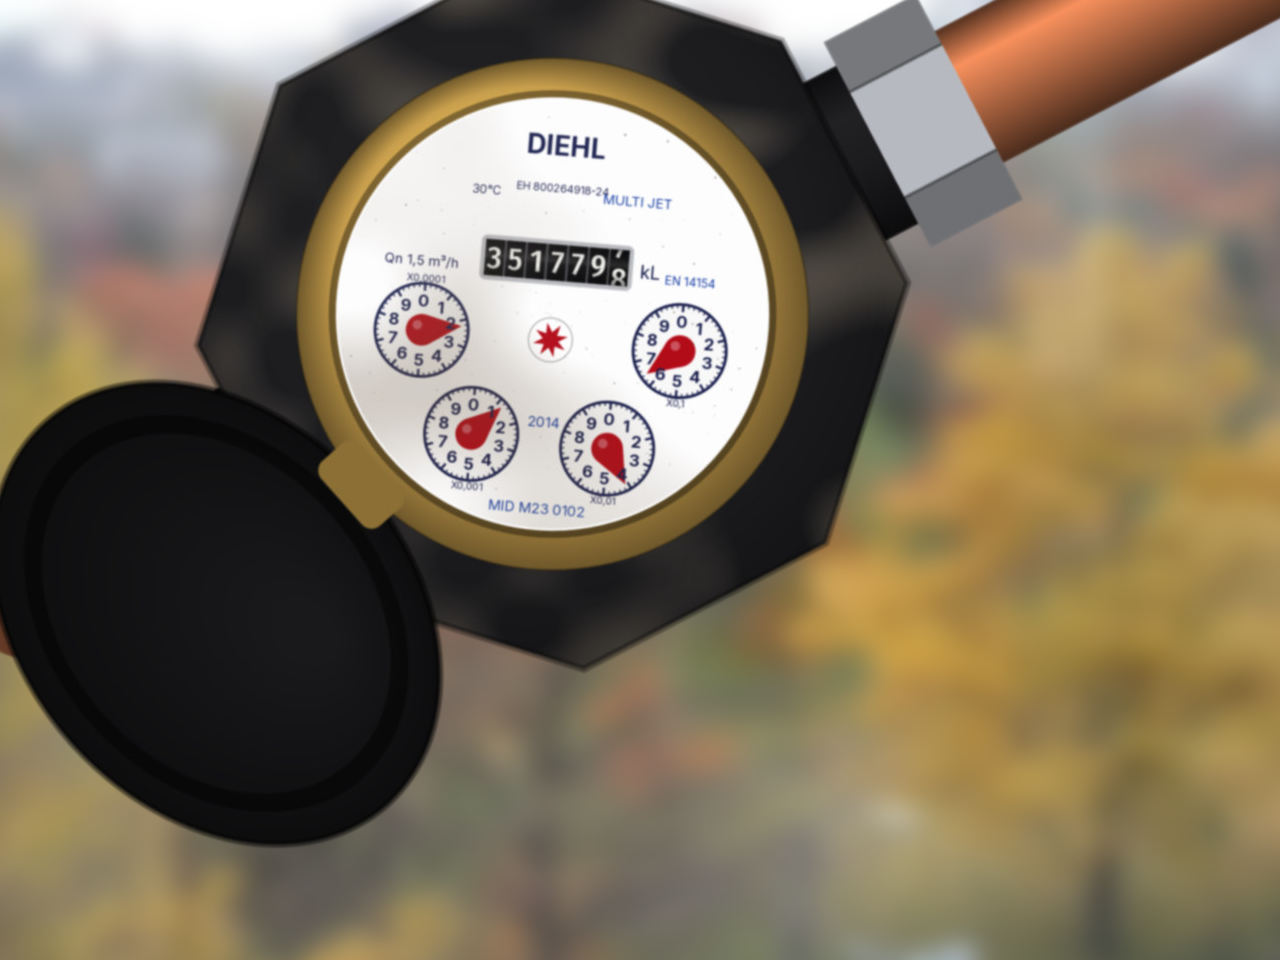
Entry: 3517797.6412
